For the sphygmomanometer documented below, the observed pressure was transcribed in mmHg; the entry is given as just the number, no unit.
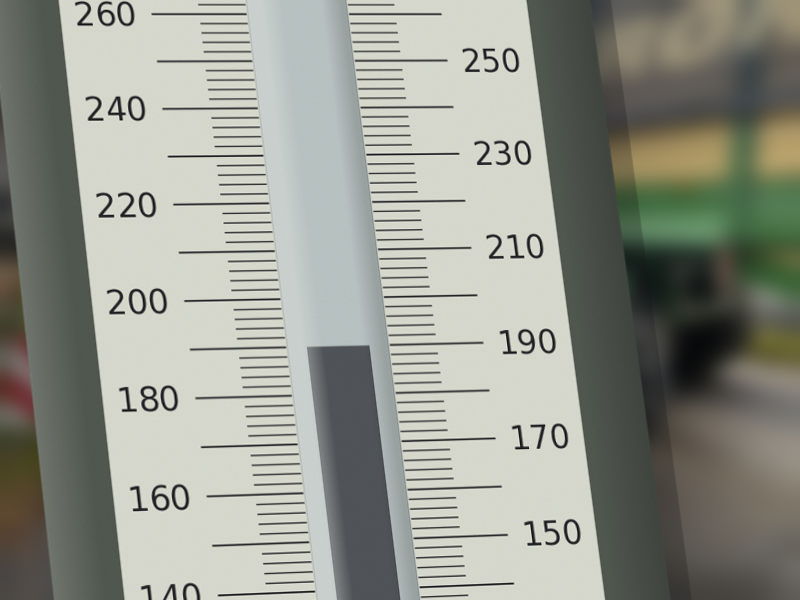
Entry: 190
